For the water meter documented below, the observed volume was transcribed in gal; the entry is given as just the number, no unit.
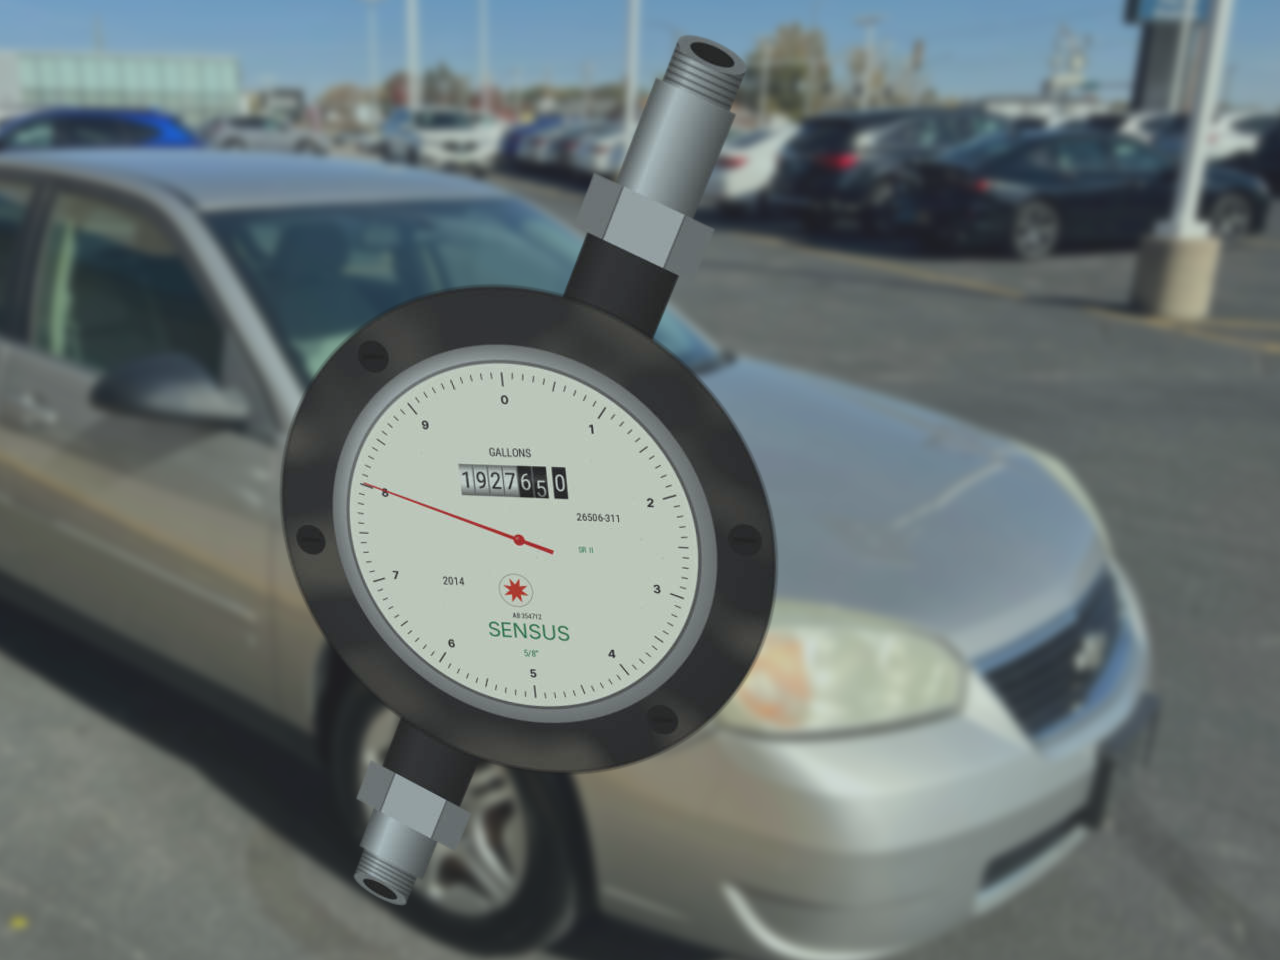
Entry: 1927648.0
